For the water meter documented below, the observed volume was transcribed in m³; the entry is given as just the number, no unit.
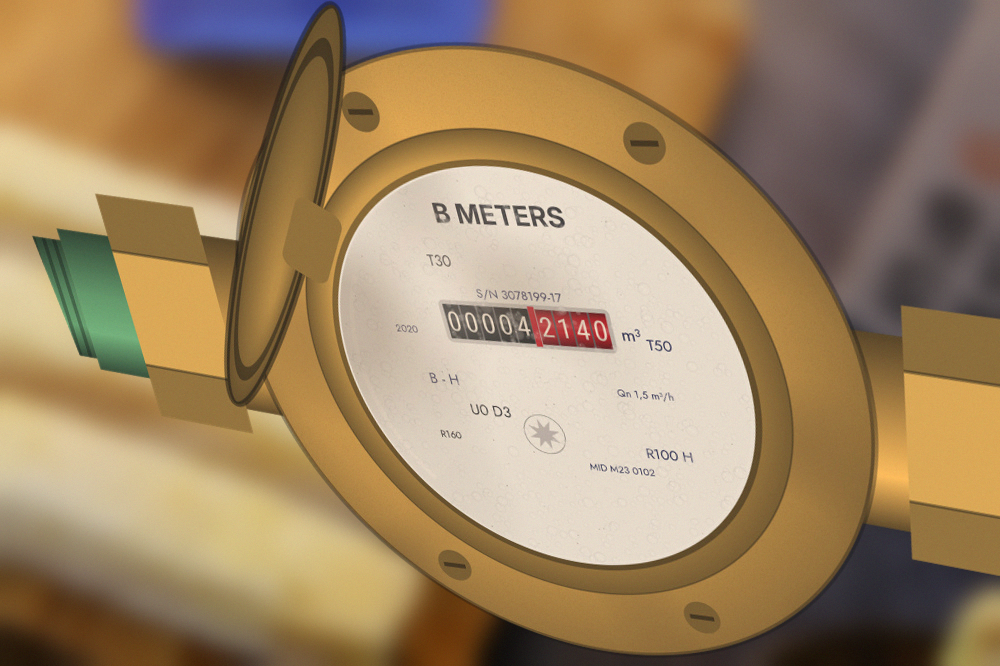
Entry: 4.2140
